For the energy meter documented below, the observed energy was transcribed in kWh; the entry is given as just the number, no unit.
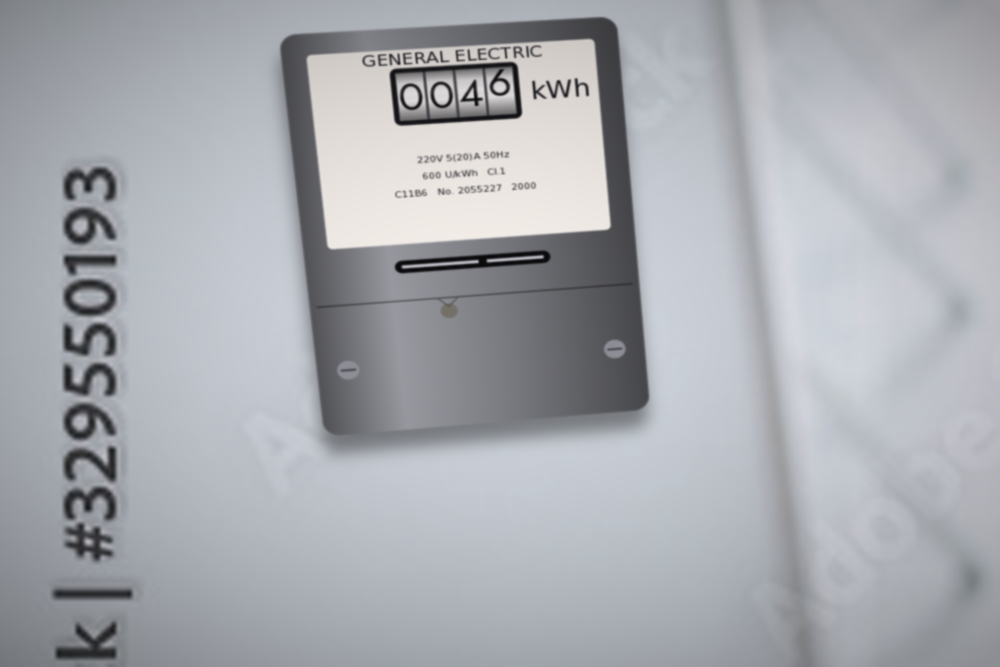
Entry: 46
